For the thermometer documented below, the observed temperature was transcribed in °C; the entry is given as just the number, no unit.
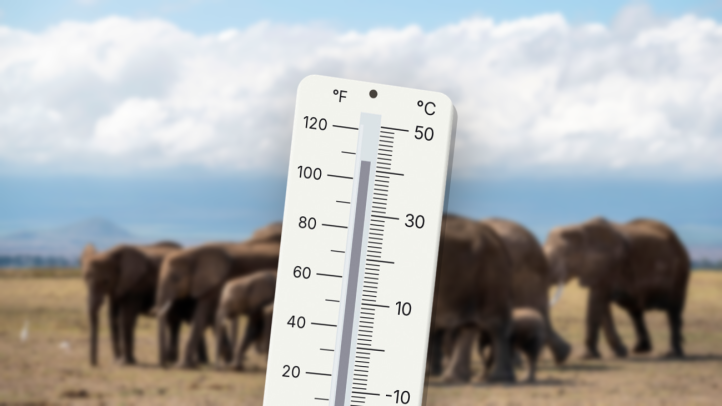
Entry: 42
